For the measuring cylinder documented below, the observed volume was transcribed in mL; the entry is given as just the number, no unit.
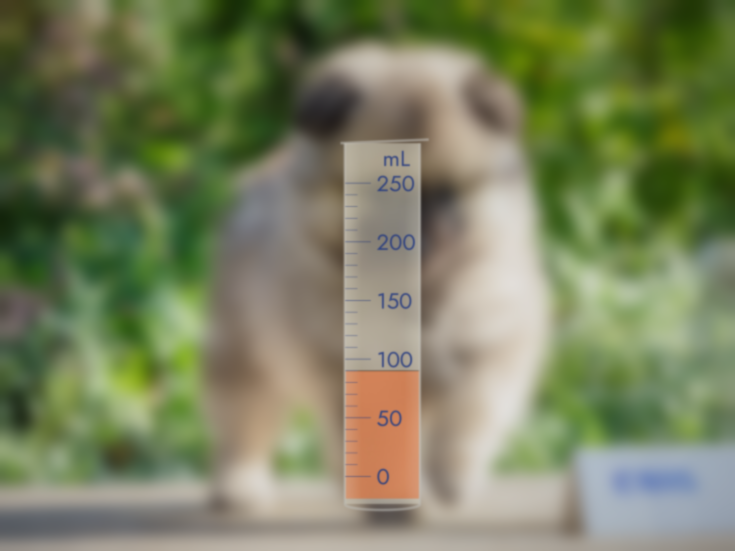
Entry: 90
